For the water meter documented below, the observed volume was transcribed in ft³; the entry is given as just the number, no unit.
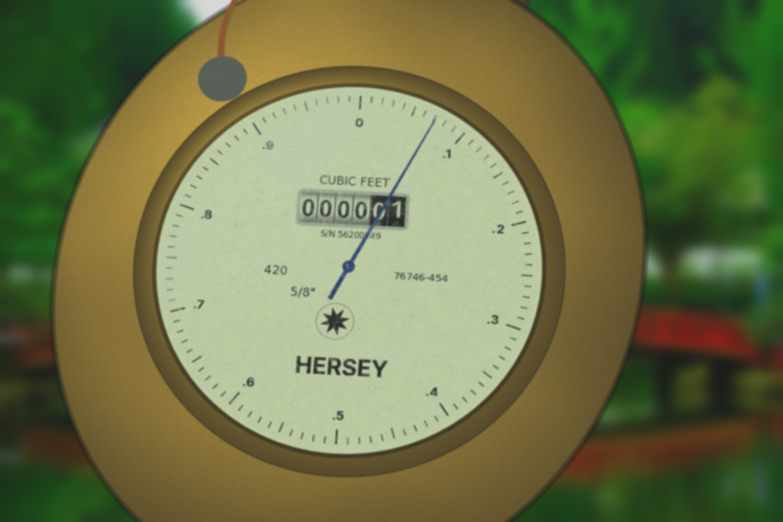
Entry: 1.07
